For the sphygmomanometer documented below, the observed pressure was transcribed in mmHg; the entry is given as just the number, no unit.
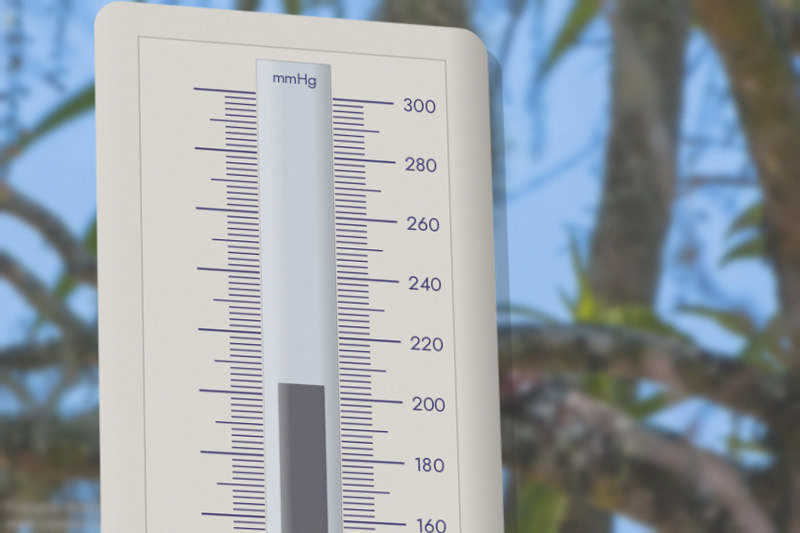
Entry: 204
